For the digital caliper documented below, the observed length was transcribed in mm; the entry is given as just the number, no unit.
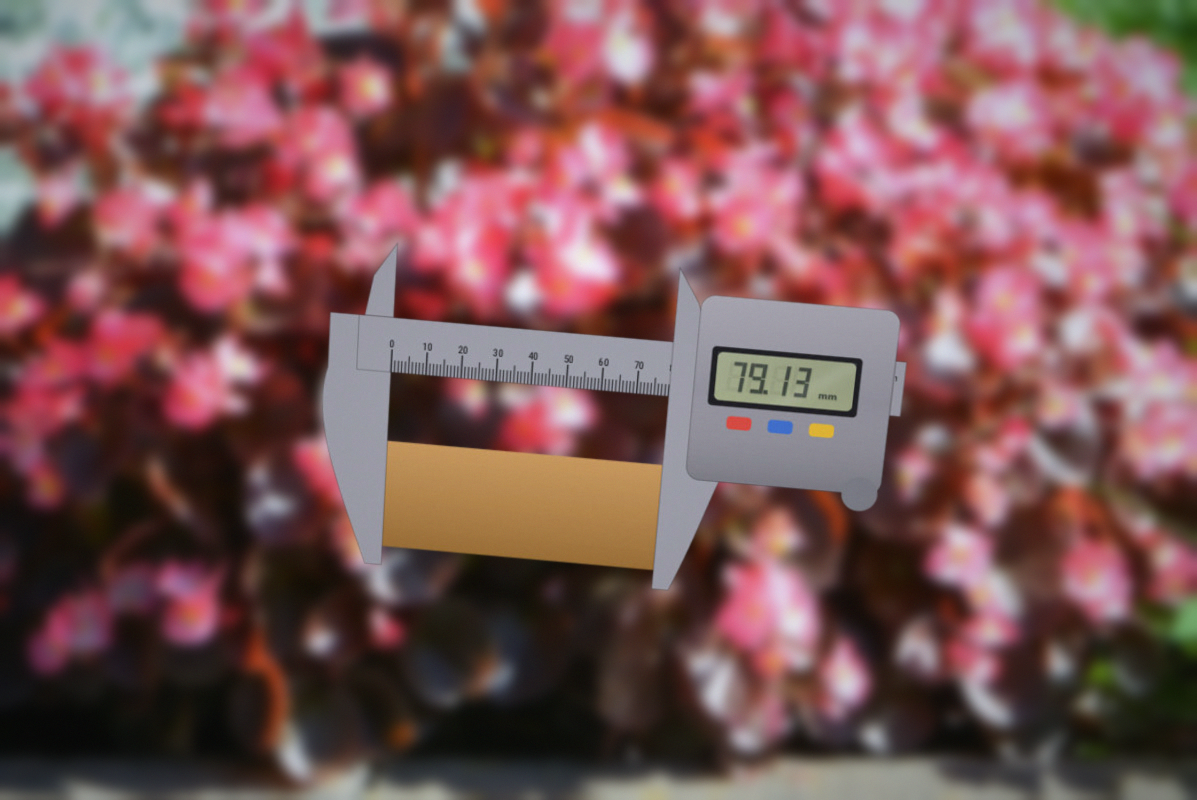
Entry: 79.13
